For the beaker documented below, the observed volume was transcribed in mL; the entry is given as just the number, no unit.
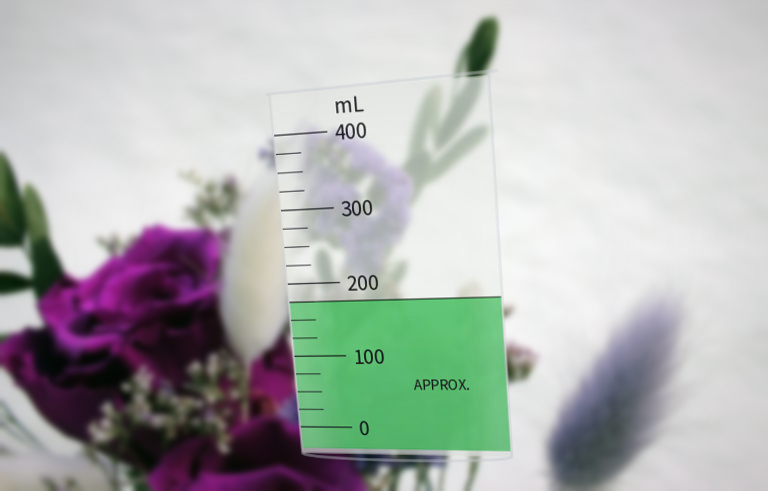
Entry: 175
